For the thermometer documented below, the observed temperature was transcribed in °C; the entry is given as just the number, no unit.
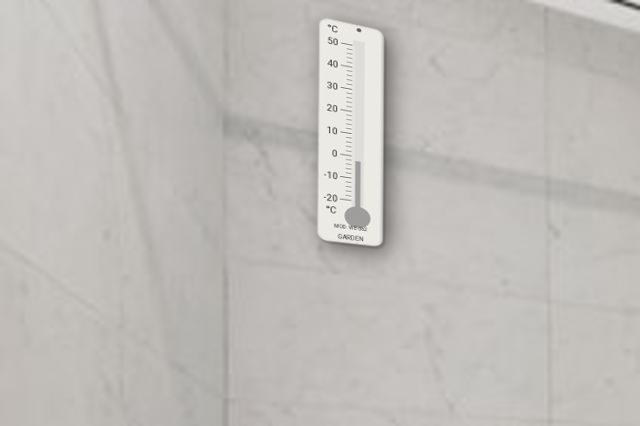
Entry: -2
